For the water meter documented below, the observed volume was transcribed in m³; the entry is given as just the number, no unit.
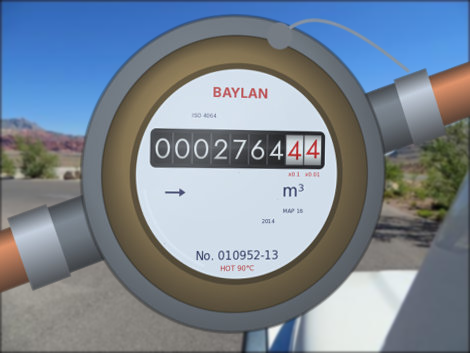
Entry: 2764.44
